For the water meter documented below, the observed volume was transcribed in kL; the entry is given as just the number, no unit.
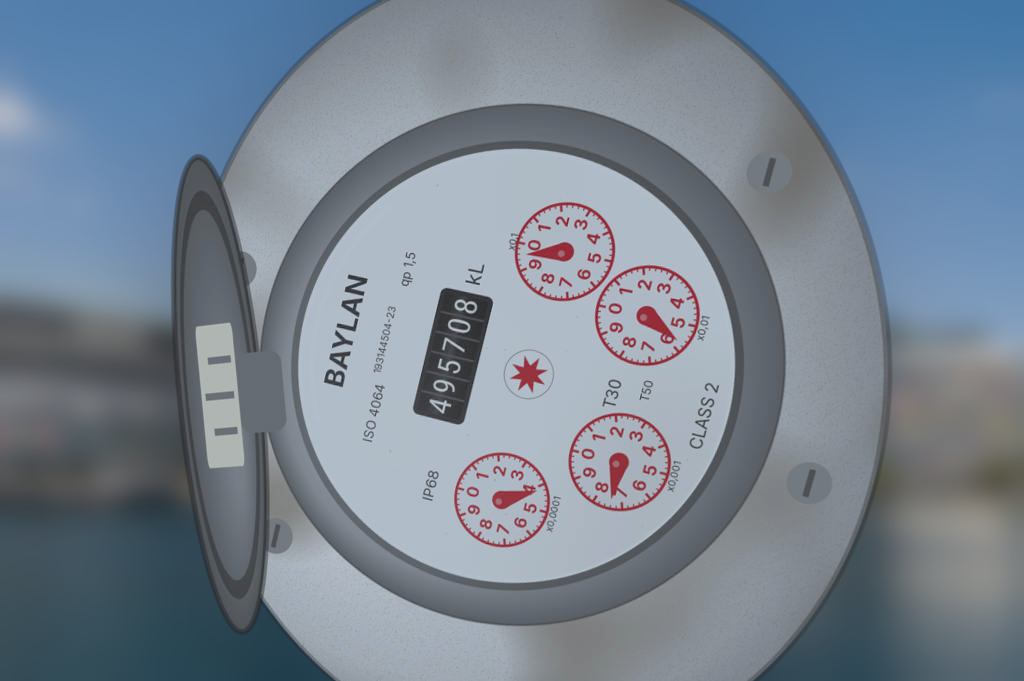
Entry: 495707.9574
